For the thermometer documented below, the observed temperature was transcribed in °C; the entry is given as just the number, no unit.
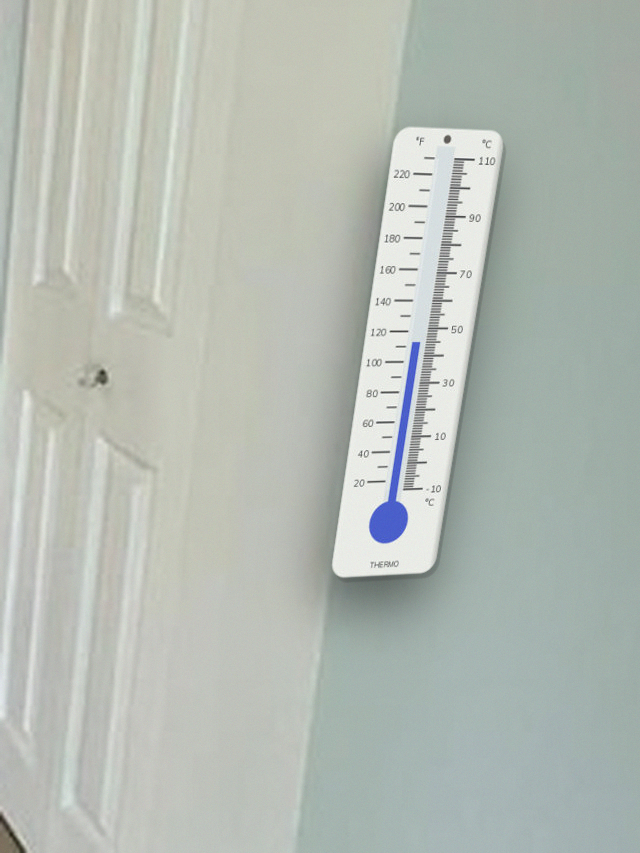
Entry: 45
